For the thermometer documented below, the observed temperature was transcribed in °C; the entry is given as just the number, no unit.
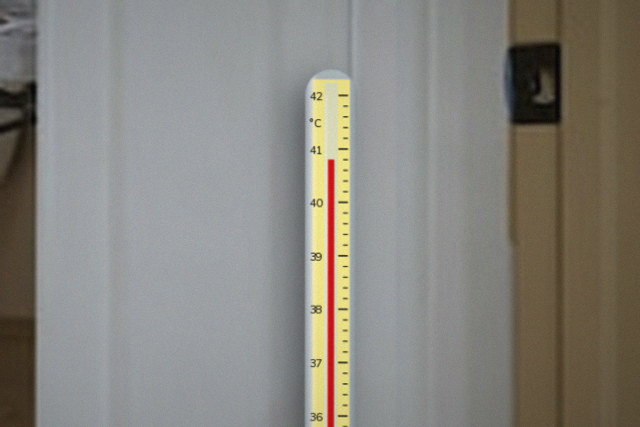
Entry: 40.8
